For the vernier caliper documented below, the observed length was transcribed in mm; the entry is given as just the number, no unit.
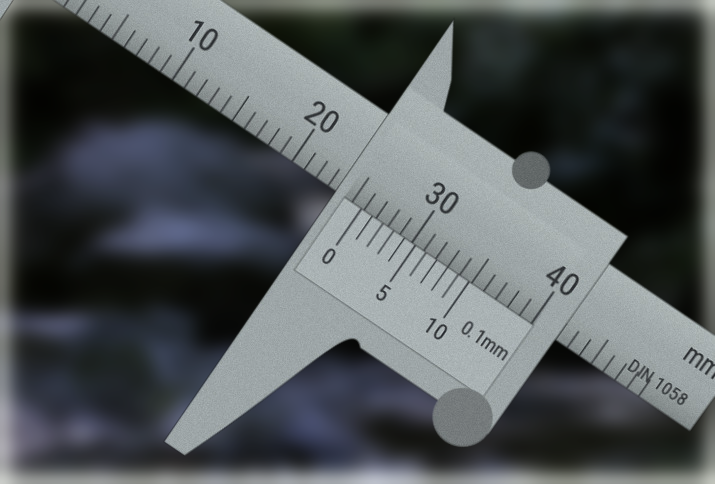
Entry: 25.8
